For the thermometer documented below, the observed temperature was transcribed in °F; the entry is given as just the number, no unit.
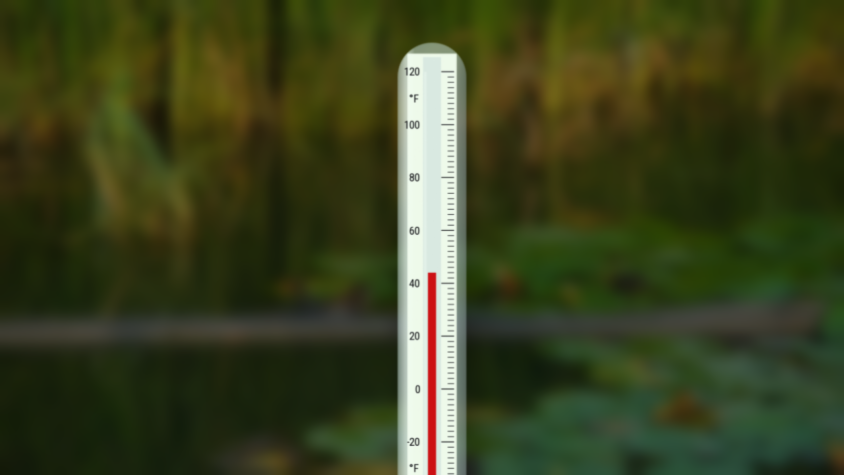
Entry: 44
